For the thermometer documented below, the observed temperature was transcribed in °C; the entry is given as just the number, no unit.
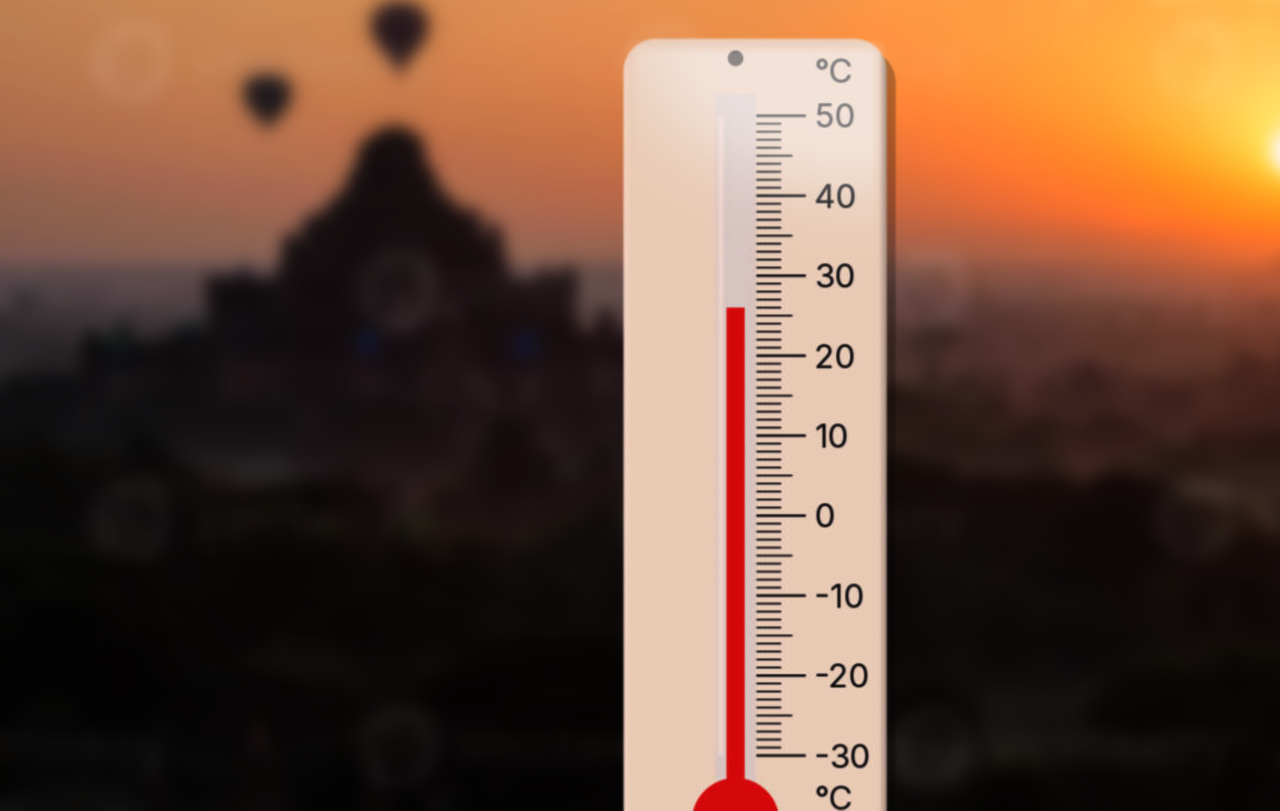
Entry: 26
